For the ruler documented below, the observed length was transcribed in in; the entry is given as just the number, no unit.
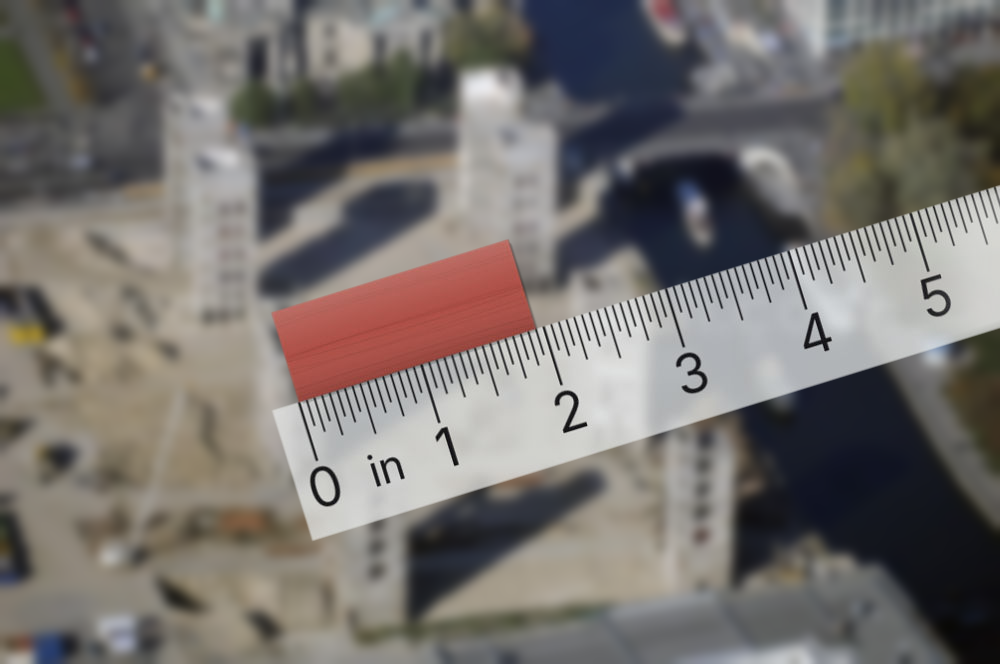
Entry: 1.9375
